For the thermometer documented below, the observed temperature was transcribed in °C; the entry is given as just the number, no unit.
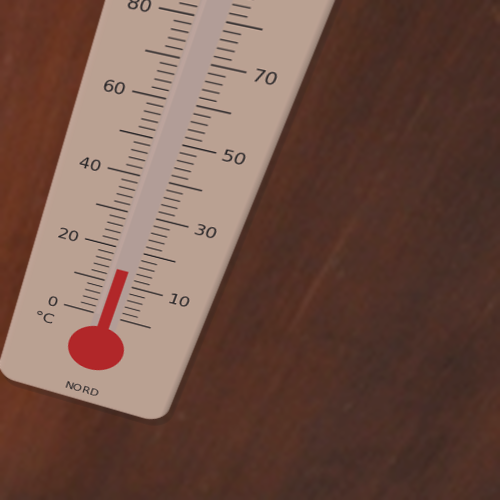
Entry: 14
